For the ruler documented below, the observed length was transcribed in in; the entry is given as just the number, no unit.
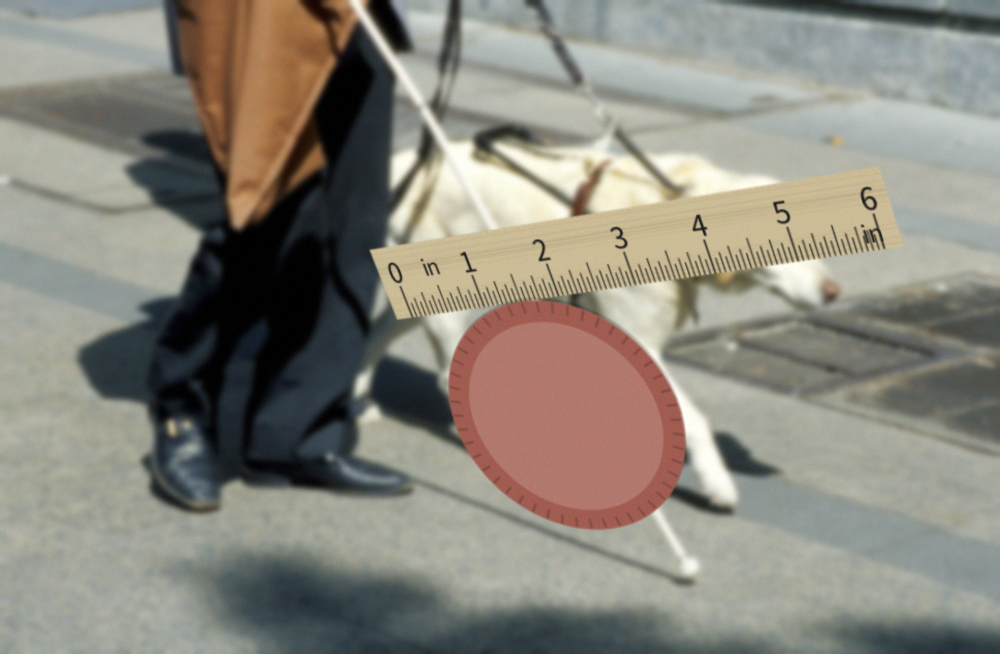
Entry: 3
